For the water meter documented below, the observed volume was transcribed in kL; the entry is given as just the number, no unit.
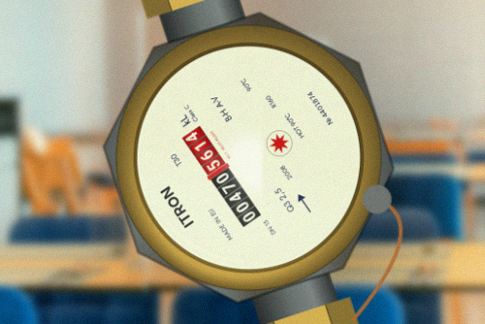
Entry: 470.5614
